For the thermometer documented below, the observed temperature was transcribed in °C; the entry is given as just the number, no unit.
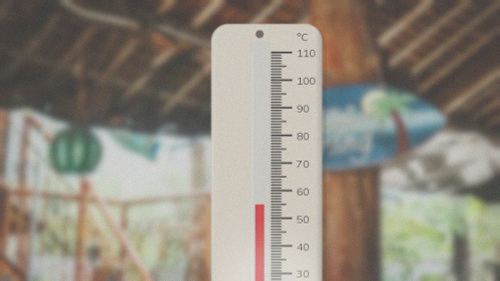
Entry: 55
